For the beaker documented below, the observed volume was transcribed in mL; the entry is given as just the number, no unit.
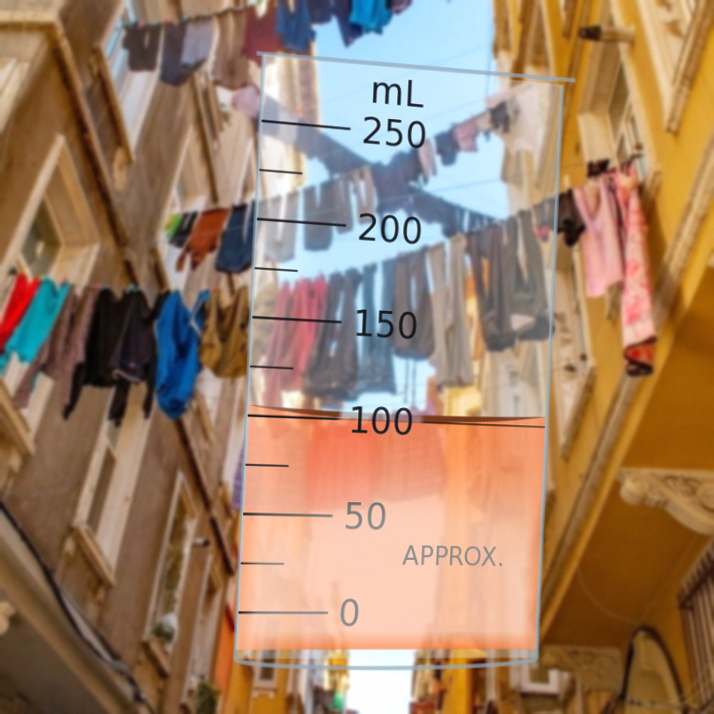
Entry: 100
